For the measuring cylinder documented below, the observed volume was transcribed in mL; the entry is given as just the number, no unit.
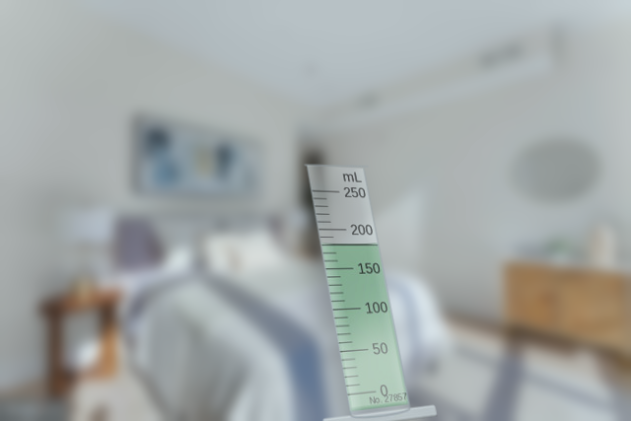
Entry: 180
